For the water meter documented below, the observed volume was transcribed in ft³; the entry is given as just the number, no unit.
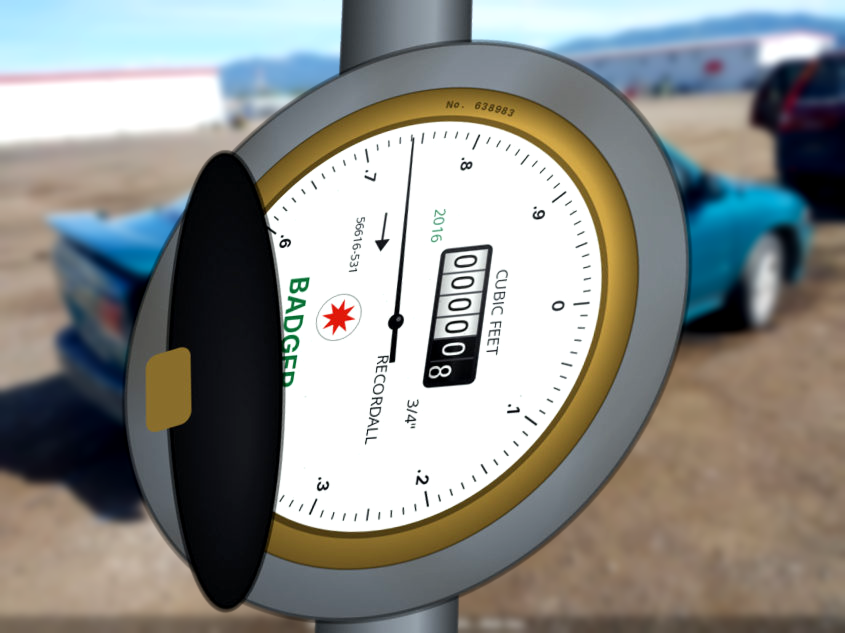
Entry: 7.74
